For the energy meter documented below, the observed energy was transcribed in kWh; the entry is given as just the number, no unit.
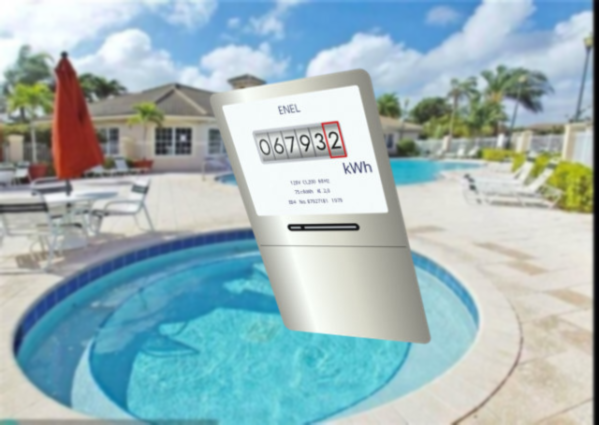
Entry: 6793.2
